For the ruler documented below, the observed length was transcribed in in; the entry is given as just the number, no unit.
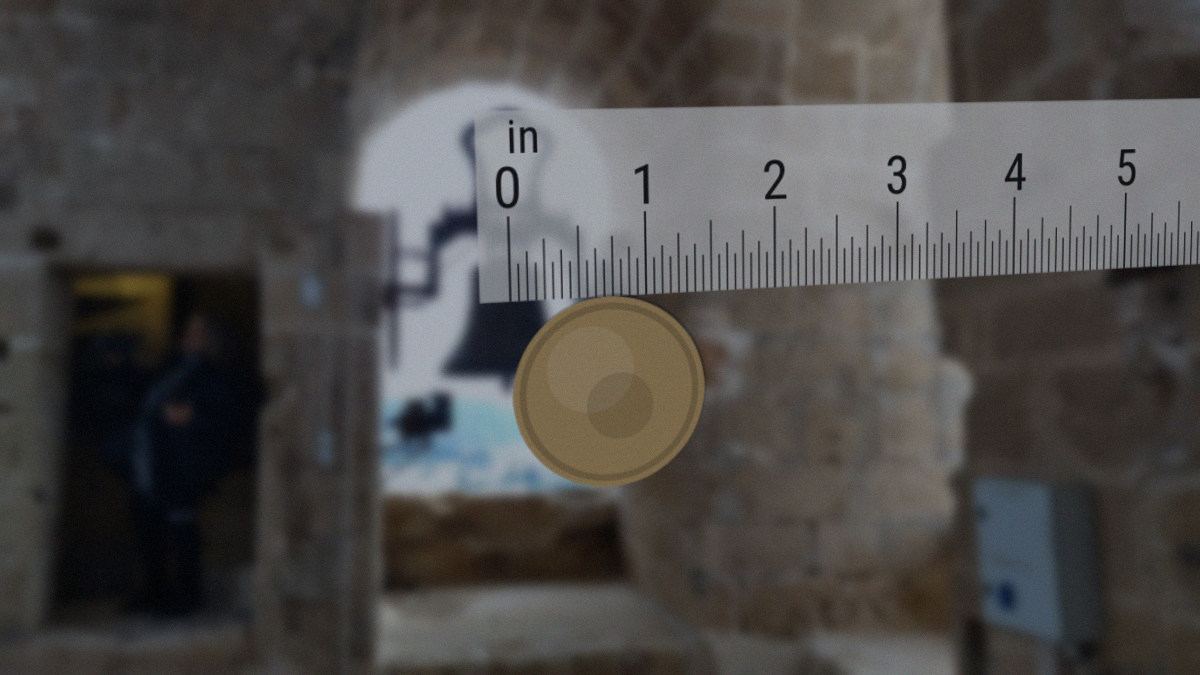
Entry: 1.4375
